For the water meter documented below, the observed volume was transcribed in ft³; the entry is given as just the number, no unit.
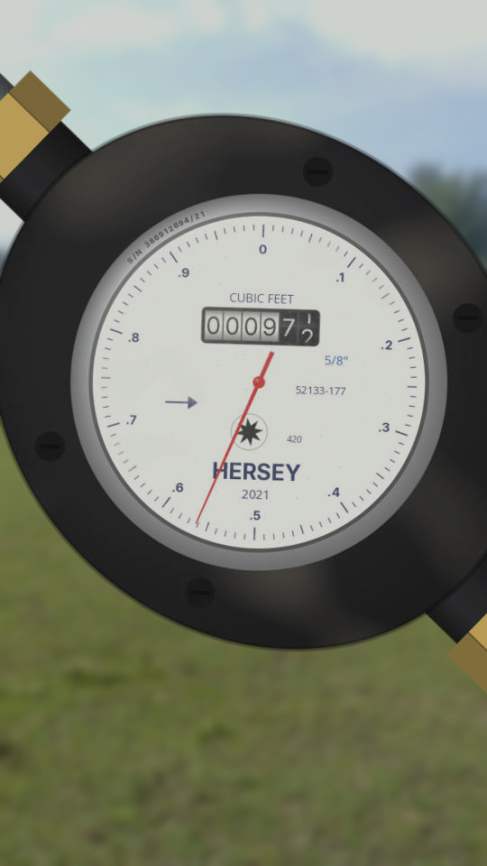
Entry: 971.56
